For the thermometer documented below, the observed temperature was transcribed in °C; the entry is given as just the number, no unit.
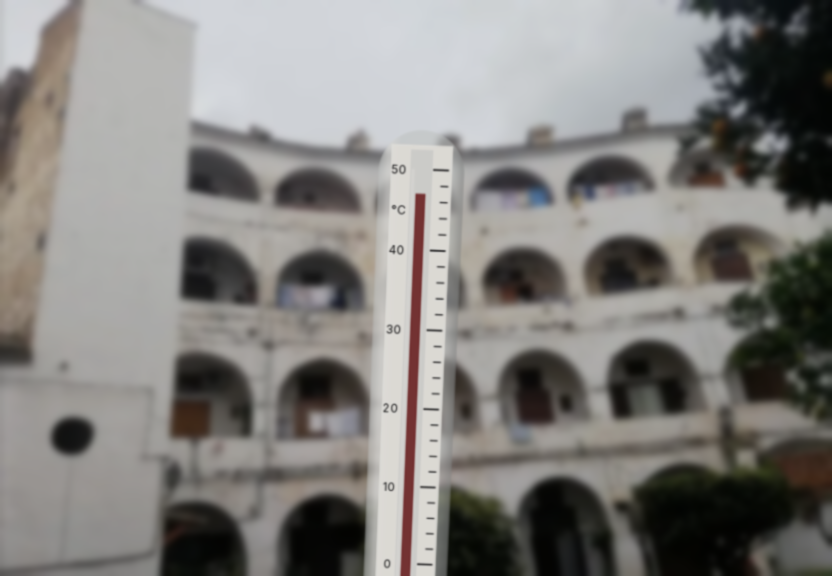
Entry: 47
